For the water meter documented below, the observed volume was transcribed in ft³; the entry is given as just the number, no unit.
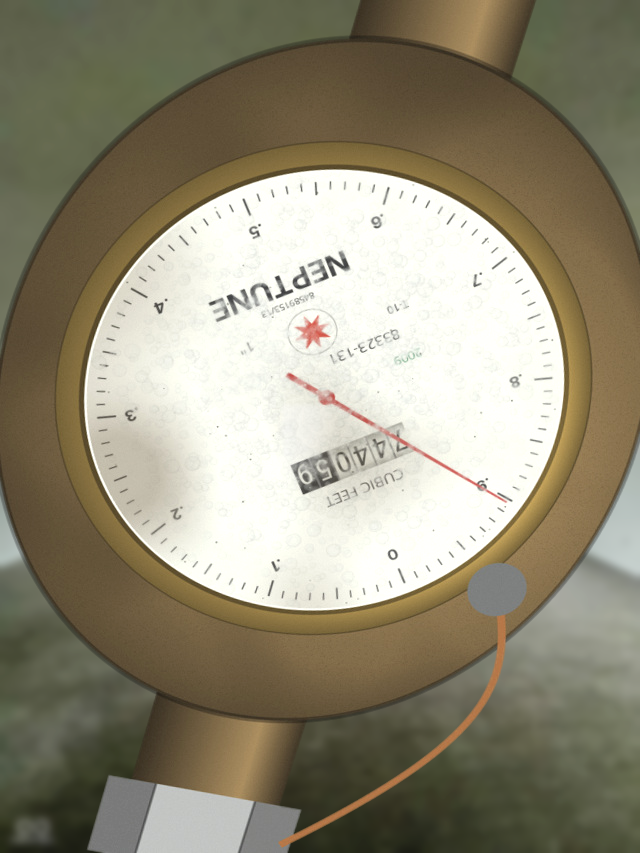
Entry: 744058.90
